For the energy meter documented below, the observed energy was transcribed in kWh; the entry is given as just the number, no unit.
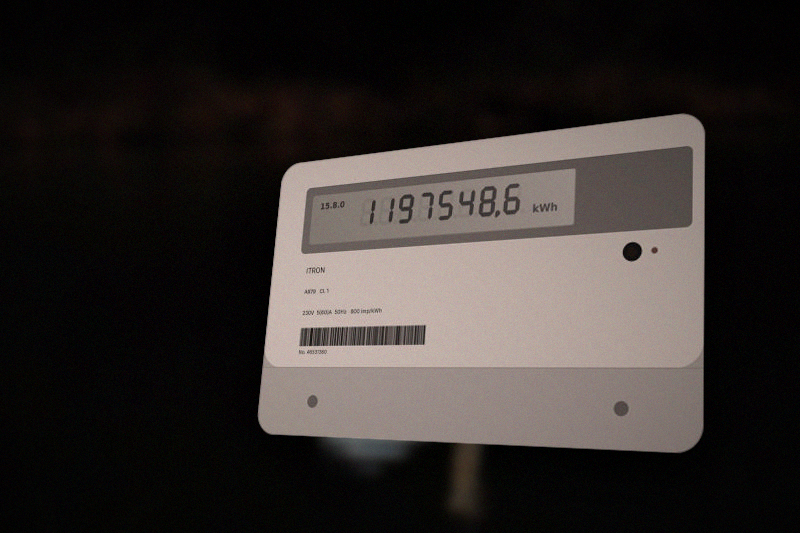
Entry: 1197548.6
